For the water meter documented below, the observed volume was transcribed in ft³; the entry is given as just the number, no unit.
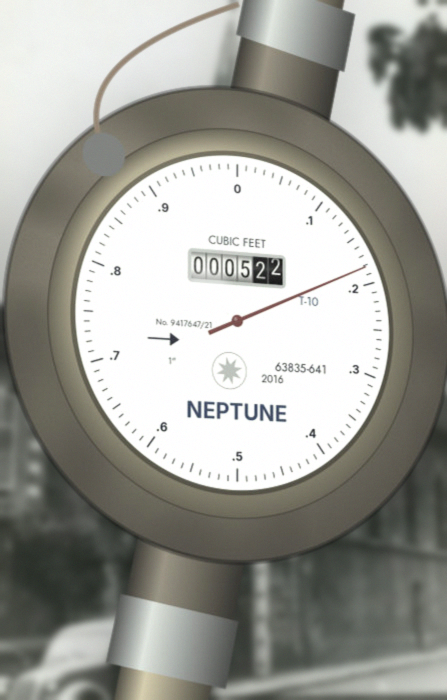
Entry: 522.18
